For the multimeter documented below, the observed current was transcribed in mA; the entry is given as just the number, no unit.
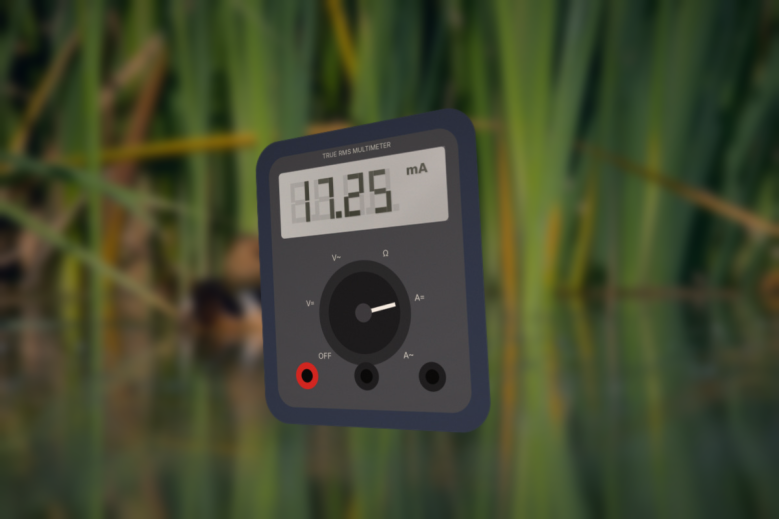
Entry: 17.25
